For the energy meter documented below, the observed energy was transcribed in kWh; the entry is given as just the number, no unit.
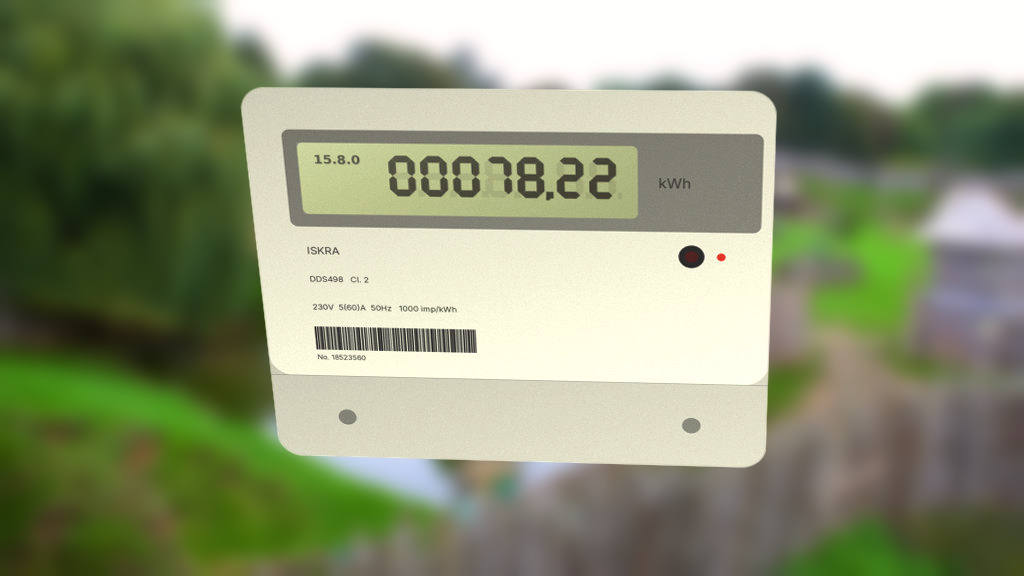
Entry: 78.22
